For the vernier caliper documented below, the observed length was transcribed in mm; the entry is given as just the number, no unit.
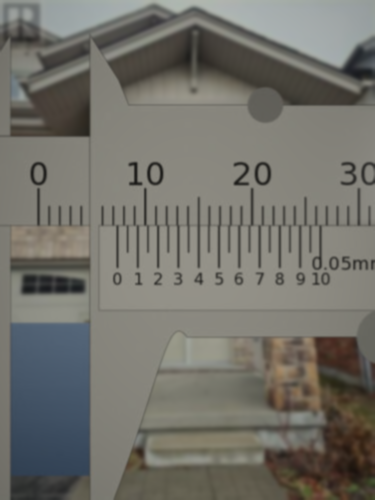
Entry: 7.4
